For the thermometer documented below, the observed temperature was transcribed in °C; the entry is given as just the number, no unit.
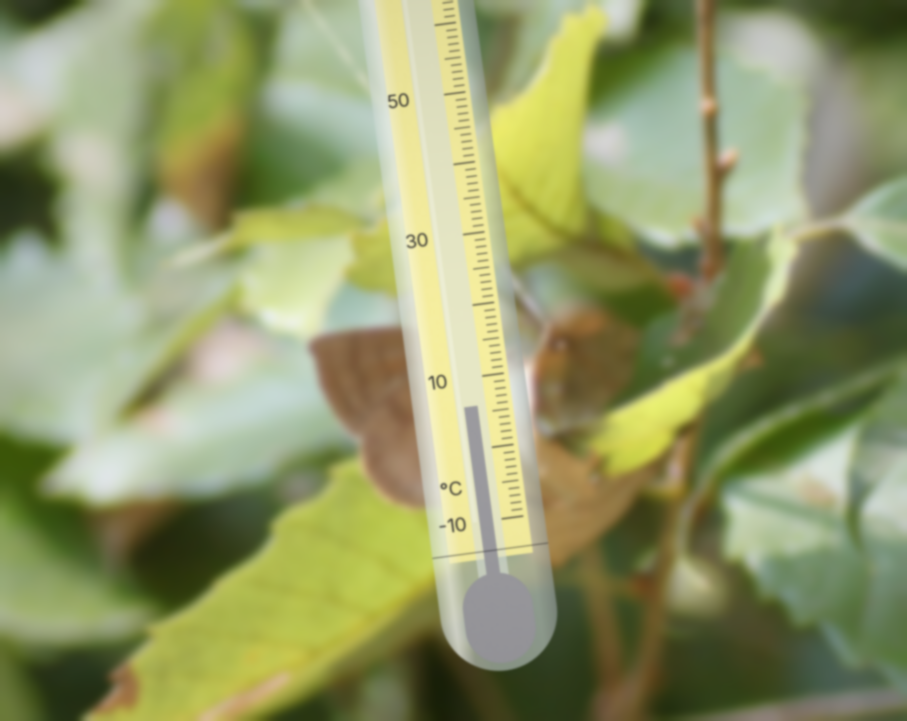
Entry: 6
